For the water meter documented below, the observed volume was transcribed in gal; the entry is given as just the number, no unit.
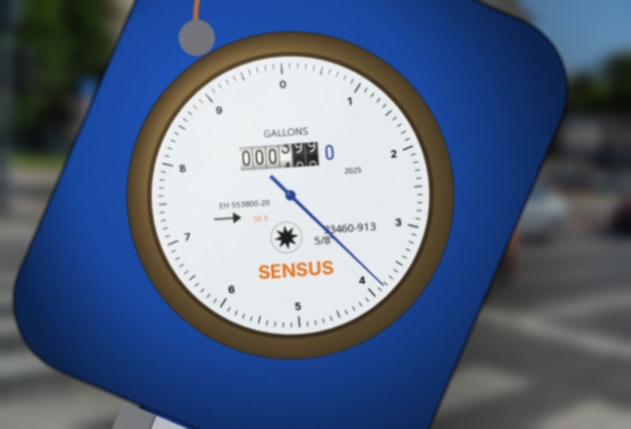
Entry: 3993.8
